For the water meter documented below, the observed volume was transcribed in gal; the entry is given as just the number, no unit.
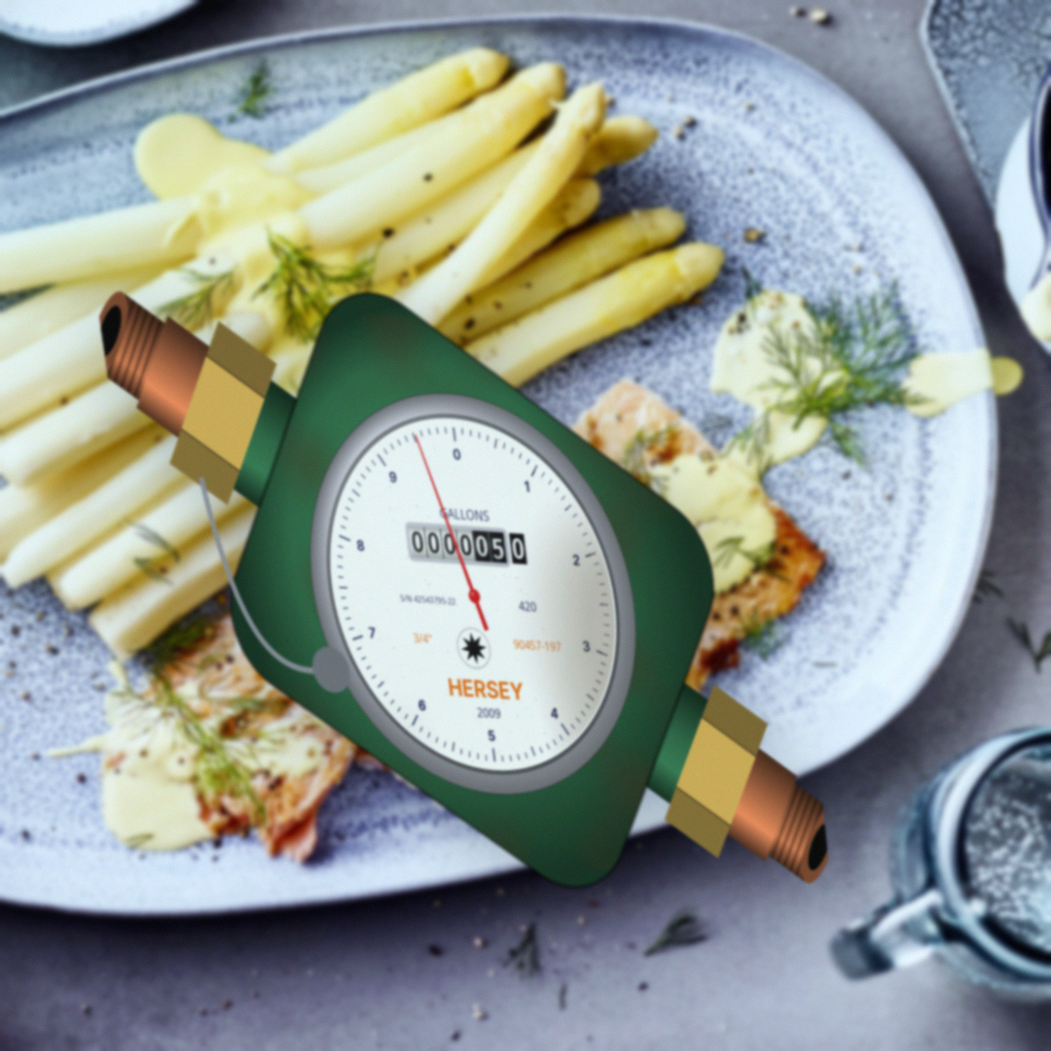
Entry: 49.5
